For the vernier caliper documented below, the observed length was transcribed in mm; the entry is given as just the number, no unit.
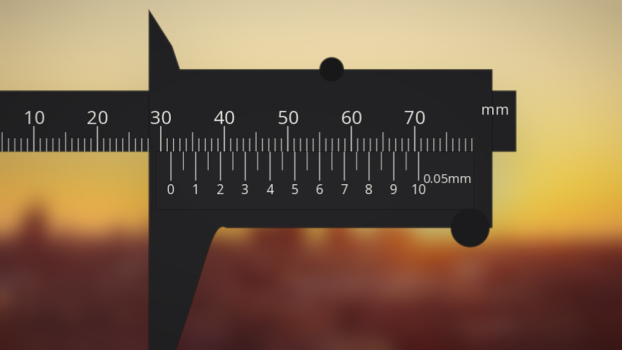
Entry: 31.6
